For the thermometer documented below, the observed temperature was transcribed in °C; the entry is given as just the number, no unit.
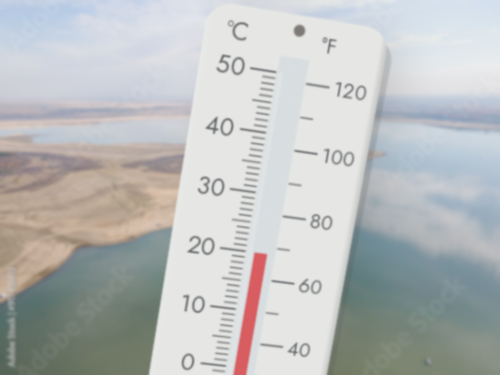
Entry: 20
